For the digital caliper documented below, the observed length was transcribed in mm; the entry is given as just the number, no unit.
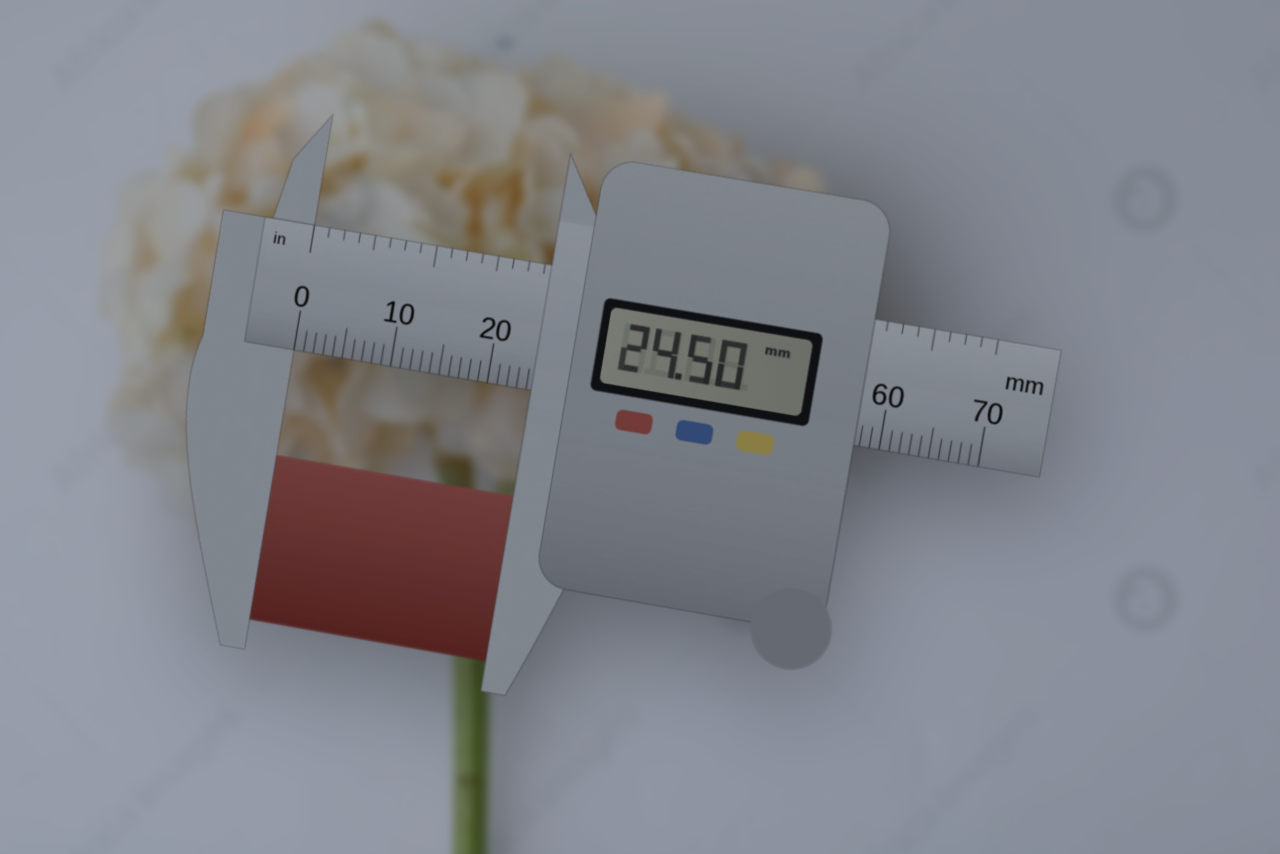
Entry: 24.50
